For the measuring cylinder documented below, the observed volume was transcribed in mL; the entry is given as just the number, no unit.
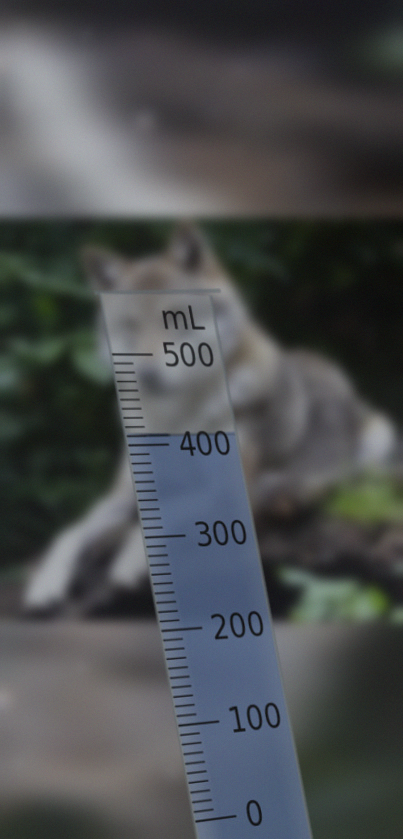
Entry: 410
